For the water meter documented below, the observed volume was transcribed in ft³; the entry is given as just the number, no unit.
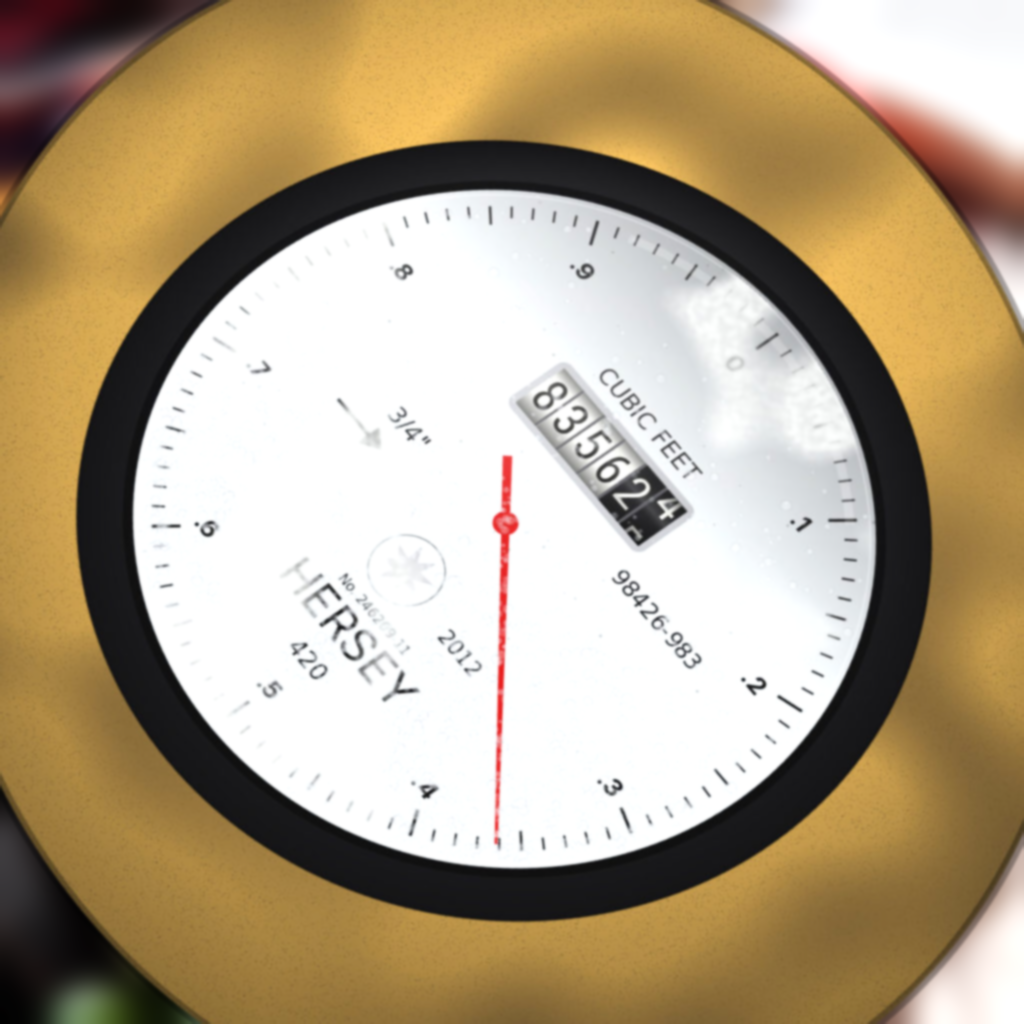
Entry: 835624.36
